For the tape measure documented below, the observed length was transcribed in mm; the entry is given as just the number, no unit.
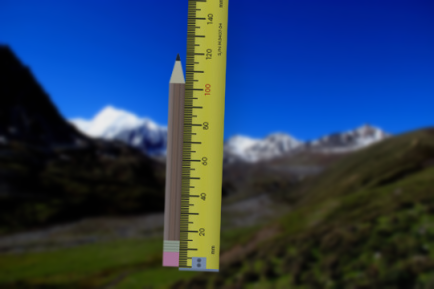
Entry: 120
